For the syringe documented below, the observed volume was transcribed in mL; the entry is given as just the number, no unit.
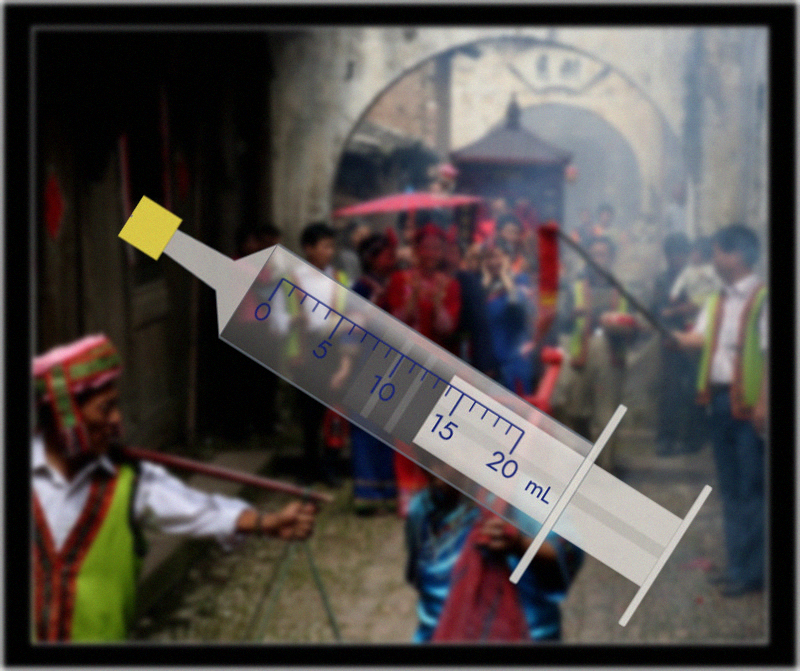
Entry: 8
